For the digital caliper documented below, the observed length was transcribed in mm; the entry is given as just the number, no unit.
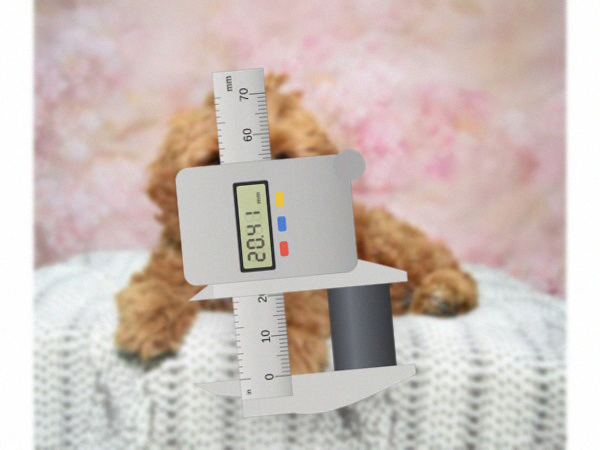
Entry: 20.41
